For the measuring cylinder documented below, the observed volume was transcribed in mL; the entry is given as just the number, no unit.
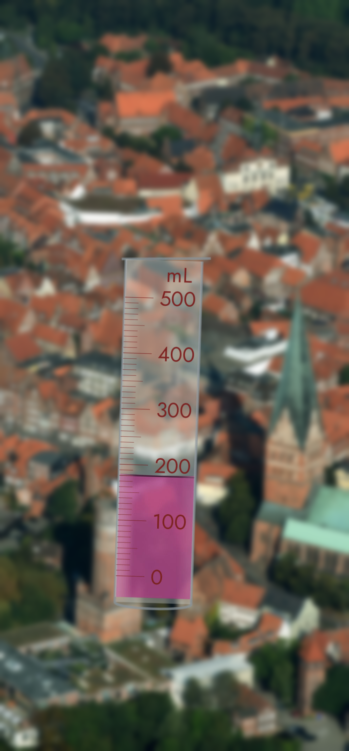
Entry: 180
